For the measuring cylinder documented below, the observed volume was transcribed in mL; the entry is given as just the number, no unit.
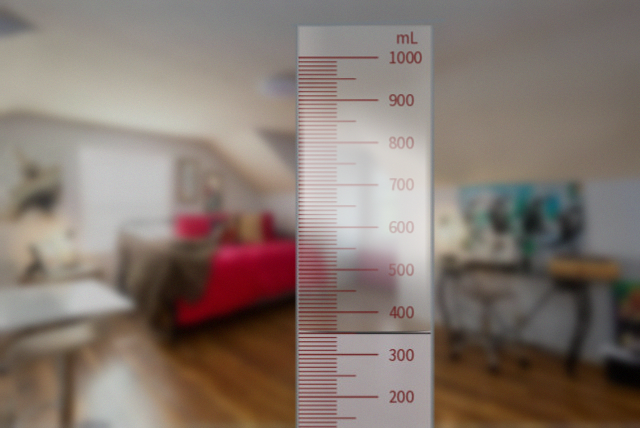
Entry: 350
